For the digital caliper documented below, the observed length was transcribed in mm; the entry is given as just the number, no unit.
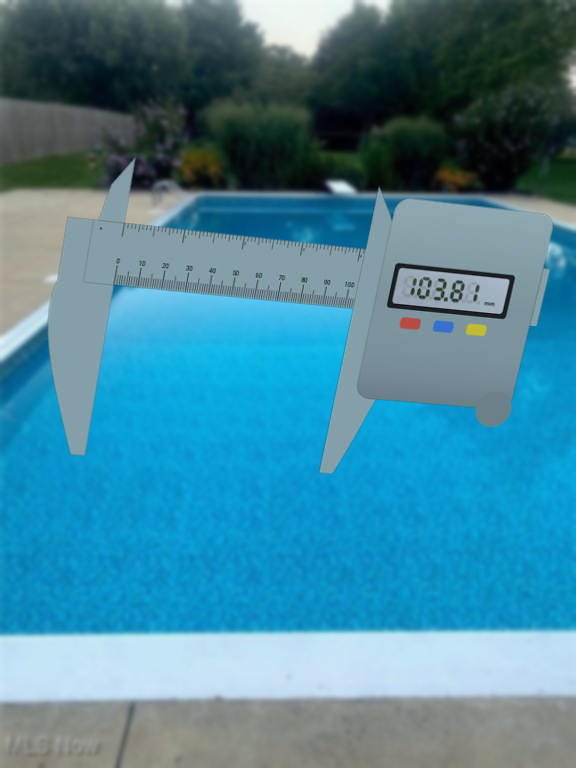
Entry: 103.81
